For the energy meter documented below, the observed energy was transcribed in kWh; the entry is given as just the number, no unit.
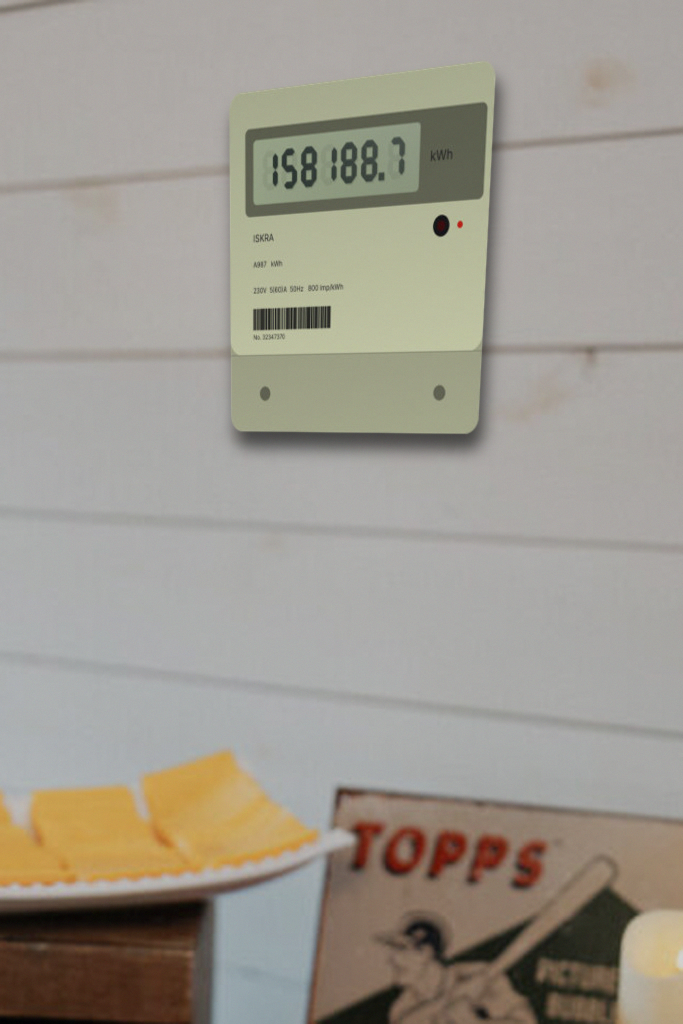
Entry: 158188.7
